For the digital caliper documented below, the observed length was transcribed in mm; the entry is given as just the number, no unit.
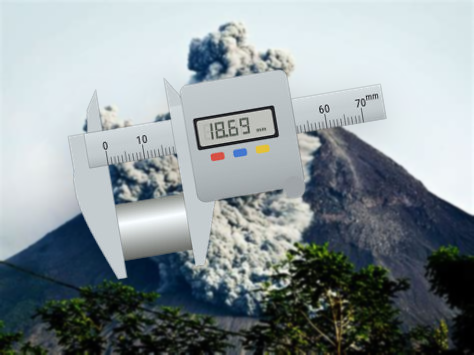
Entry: 18.69
